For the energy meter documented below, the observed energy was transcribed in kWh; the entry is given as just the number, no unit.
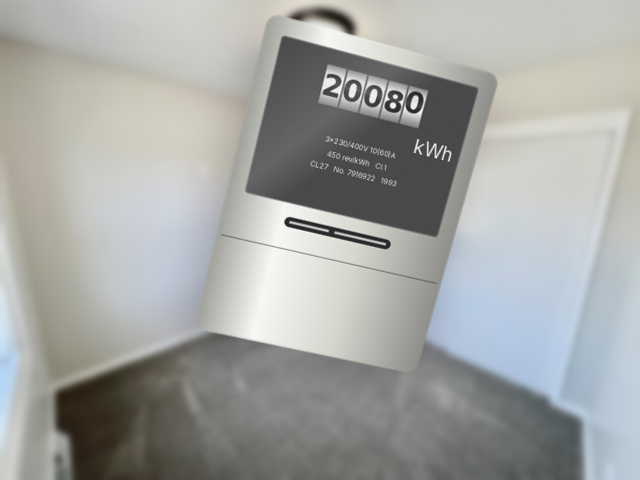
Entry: 20080
